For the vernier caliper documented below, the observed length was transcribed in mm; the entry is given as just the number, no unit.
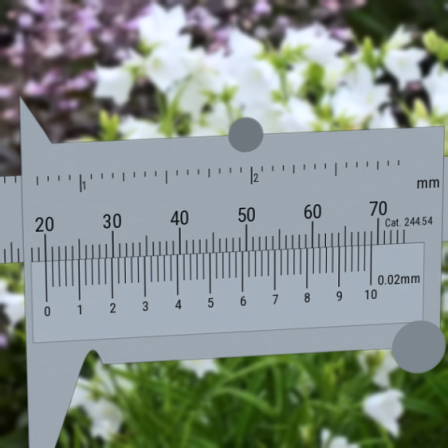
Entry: 20.0
